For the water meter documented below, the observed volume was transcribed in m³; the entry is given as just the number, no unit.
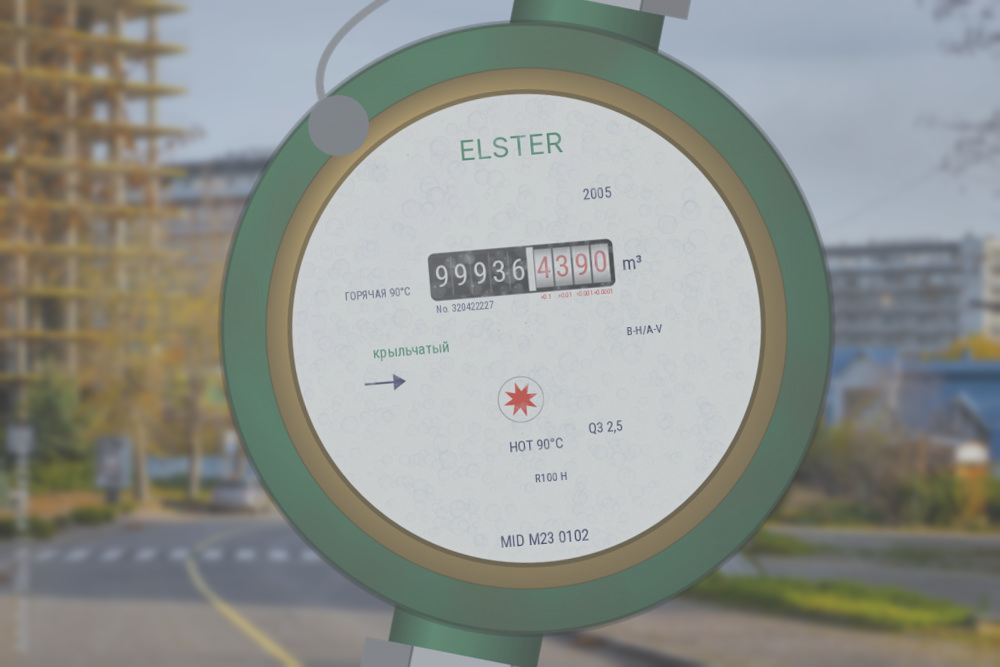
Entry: 99936.4390
